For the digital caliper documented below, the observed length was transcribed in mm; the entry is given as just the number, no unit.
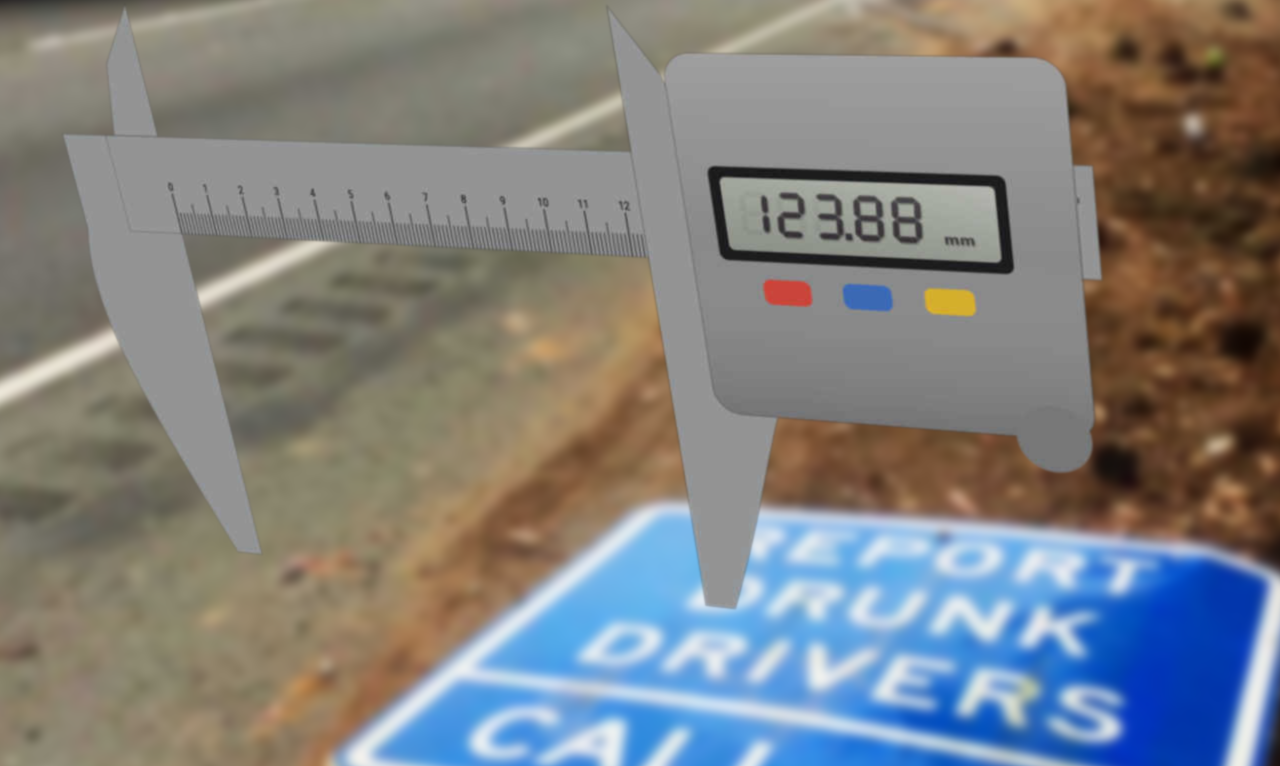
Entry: 123.88
